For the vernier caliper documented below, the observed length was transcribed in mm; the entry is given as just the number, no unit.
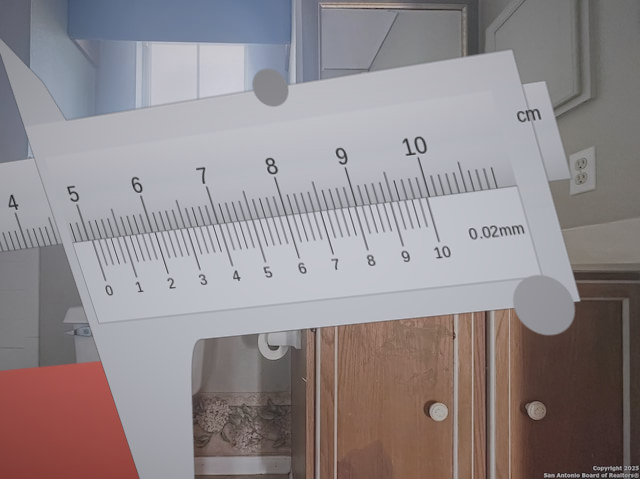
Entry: 50.6
